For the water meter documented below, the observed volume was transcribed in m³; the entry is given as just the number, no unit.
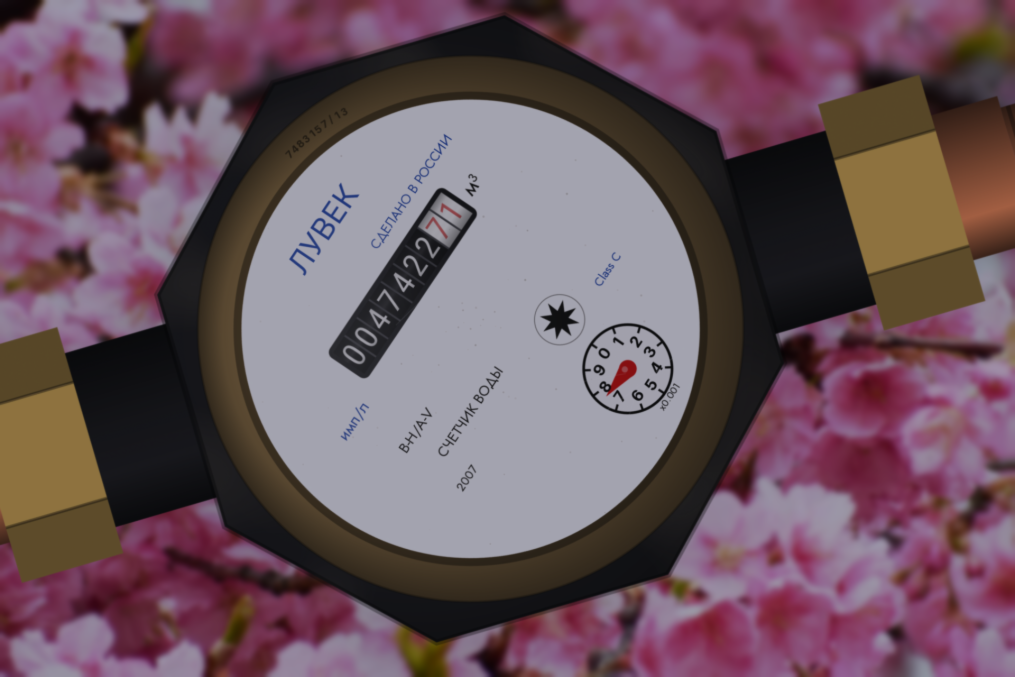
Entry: 47422.717
